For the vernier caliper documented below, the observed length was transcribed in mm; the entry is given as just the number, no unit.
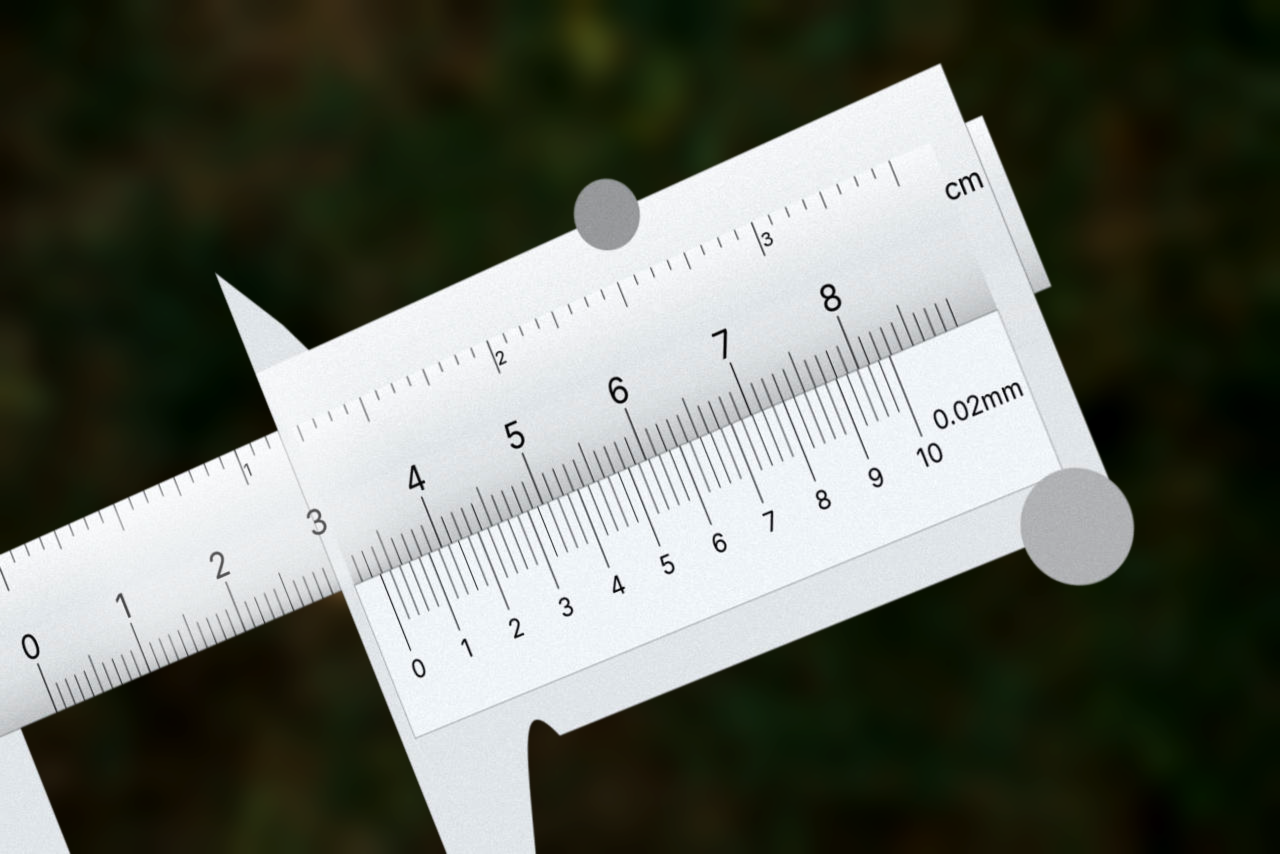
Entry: 33.8
